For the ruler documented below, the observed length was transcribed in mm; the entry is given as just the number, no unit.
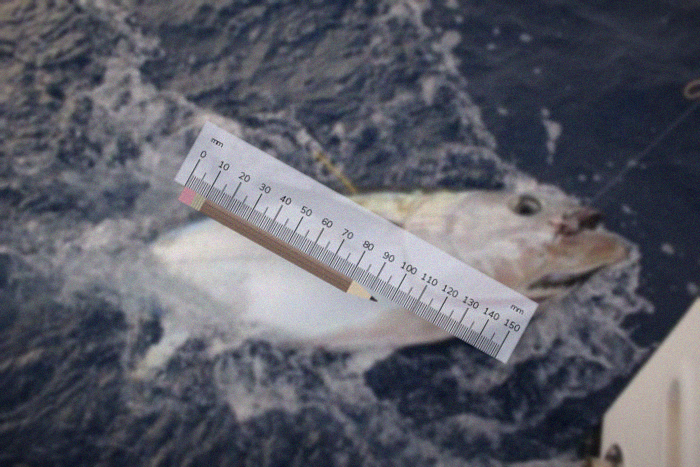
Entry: 95
